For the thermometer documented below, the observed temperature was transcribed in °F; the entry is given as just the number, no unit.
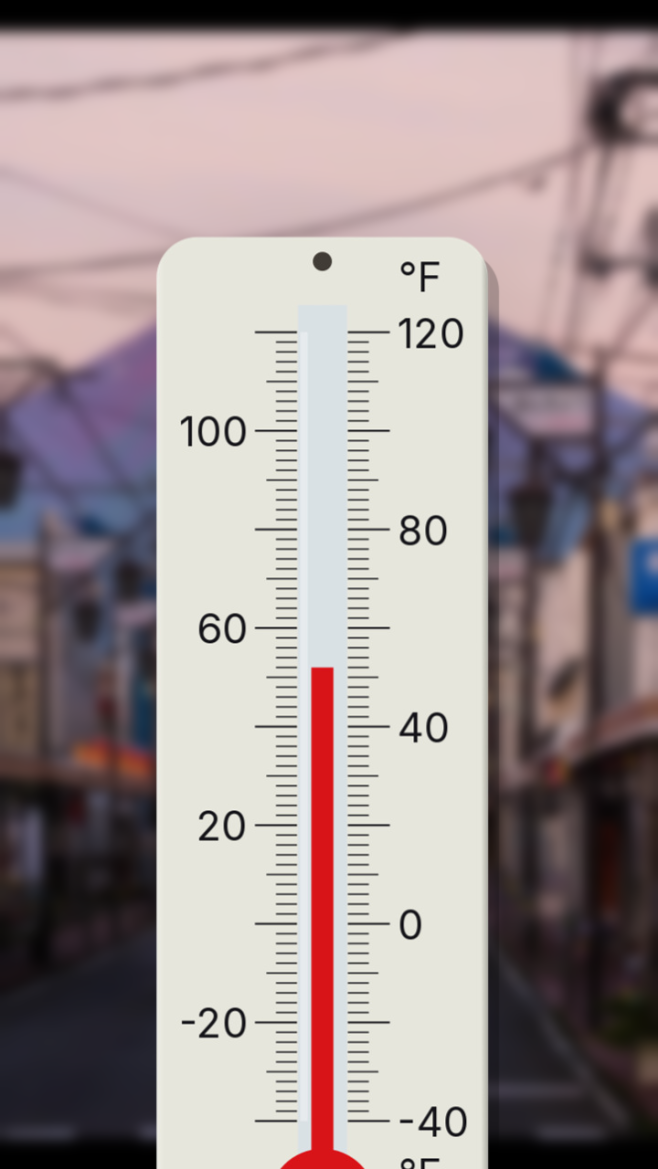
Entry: 52
